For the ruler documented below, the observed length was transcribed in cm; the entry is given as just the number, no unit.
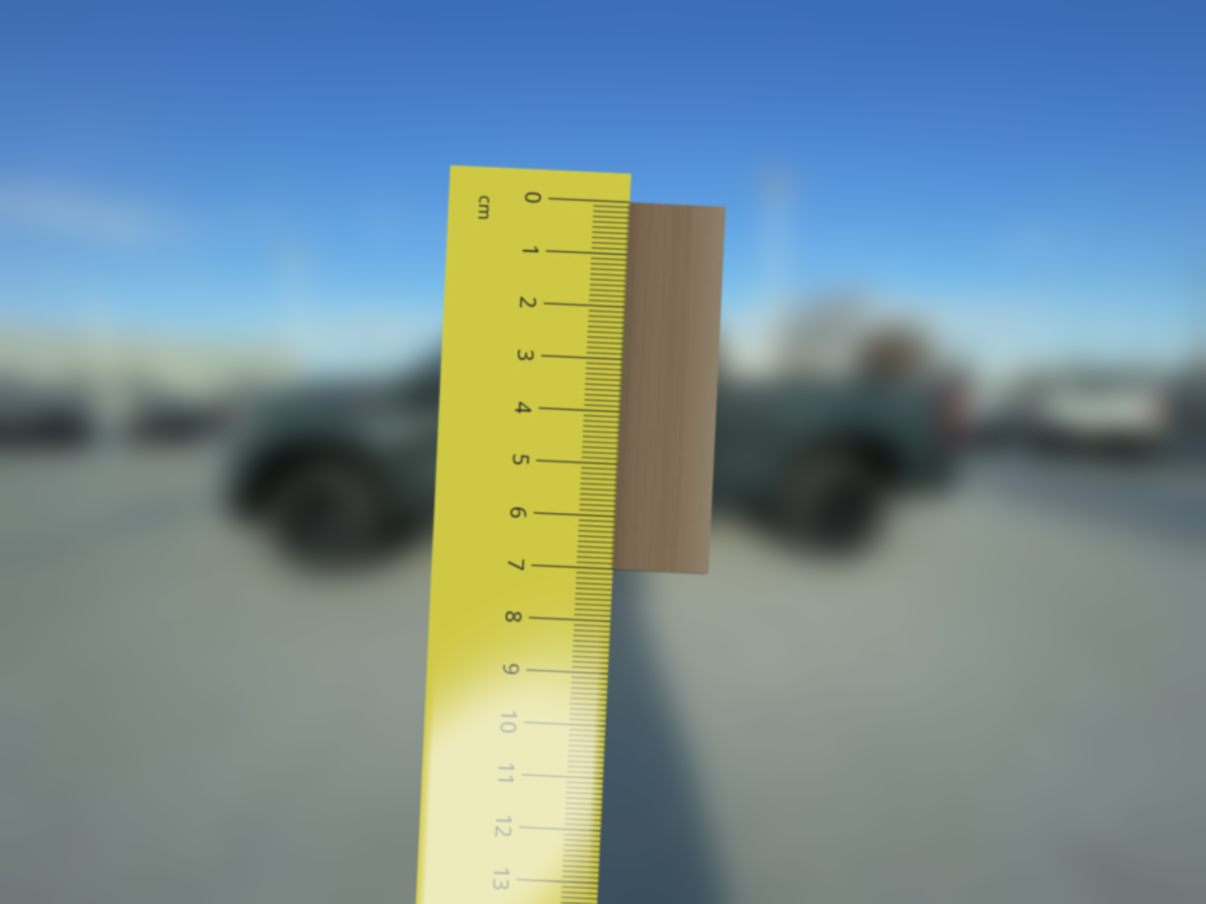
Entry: 7
